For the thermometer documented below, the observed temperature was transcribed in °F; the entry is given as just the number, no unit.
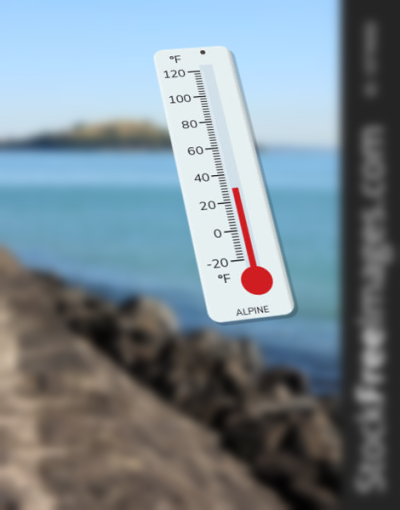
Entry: 30
